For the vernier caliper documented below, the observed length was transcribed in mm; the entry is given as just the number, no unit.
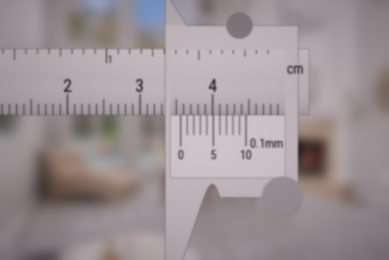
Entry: 35.6
